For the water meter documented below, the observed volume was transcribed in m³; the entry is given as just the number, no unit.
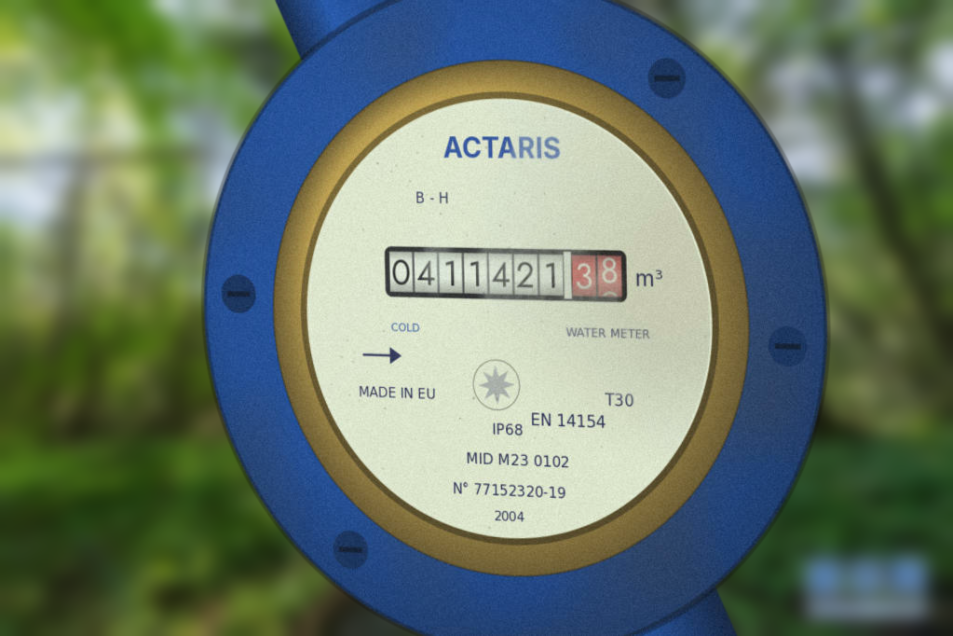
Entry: 411421.38
